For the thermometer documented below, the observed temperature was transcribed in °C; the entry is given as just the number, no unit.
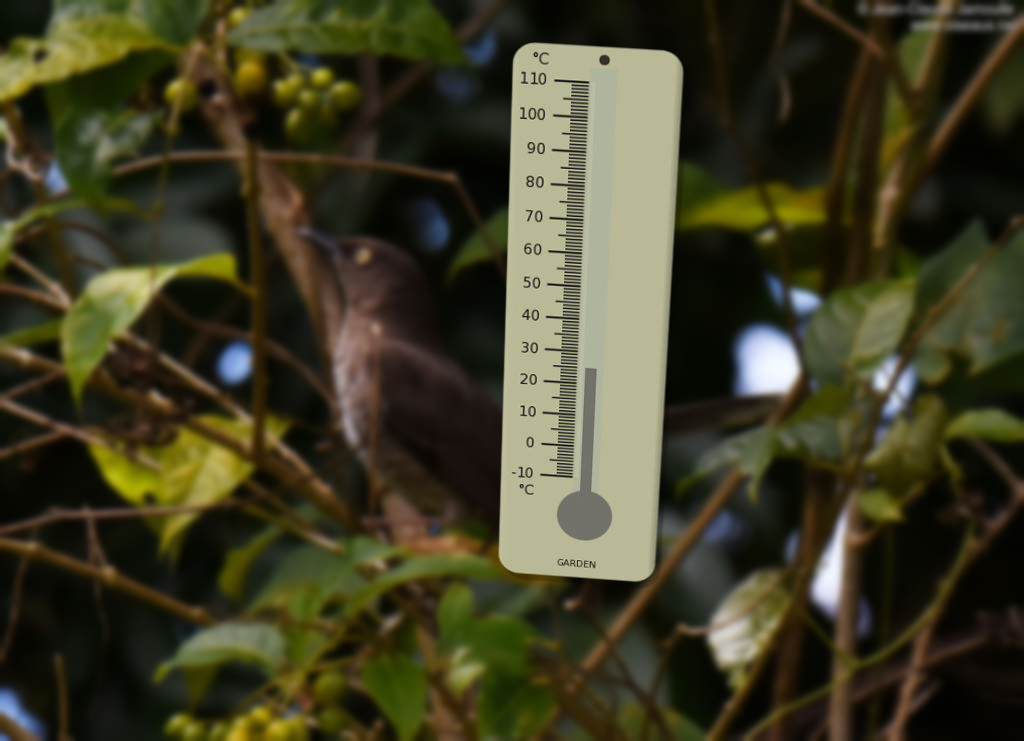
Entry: 25
